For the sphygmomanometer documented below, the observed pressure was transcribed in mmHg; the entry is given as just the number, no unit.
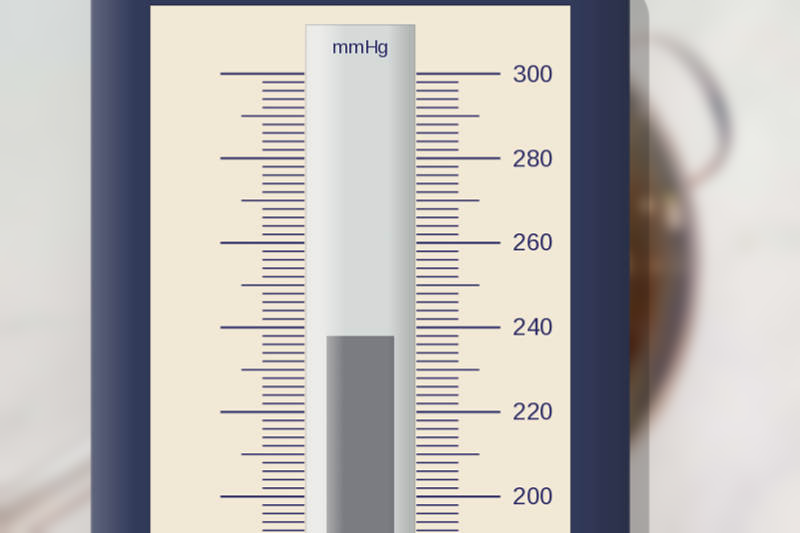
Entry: 238
